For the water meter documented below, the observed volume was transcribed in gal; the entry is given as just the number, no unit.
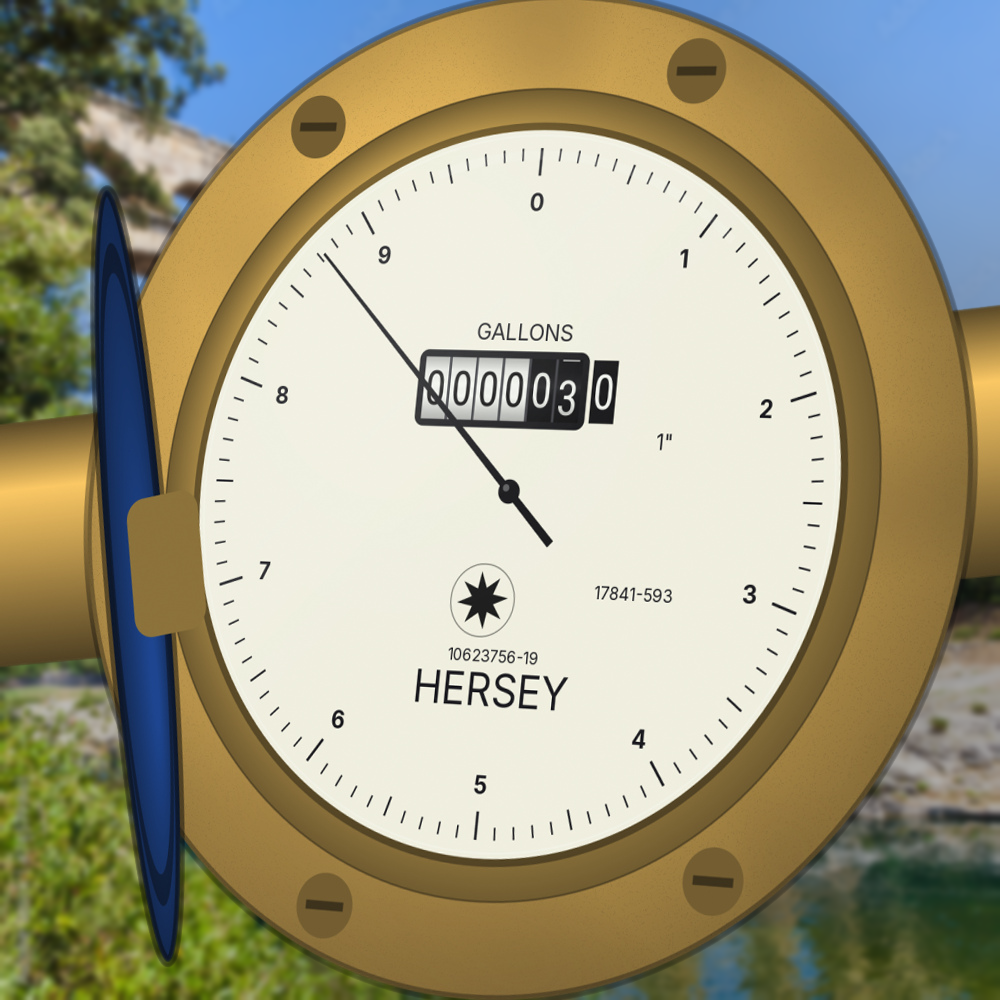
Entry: 28.7
